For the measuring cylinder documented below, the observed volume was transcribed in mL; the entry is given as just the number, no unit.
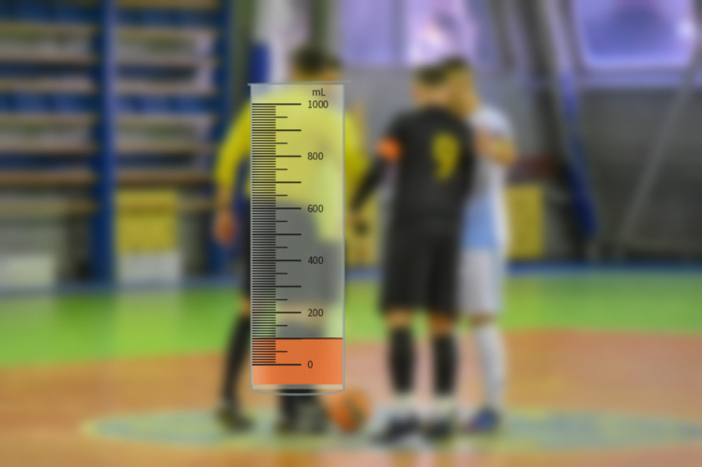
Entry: 100
